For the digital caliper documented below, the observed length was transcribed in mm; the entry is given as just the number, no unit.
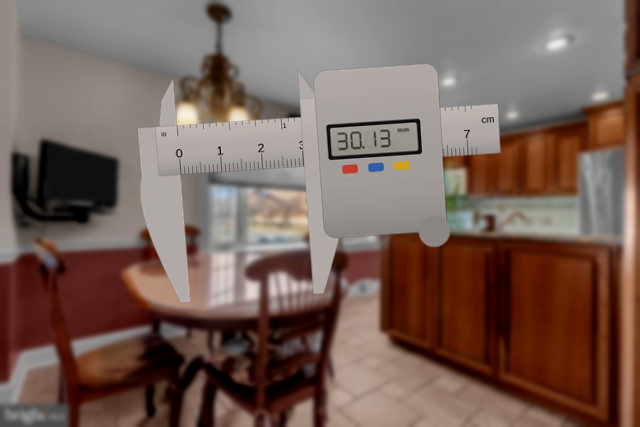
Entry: 30.13
